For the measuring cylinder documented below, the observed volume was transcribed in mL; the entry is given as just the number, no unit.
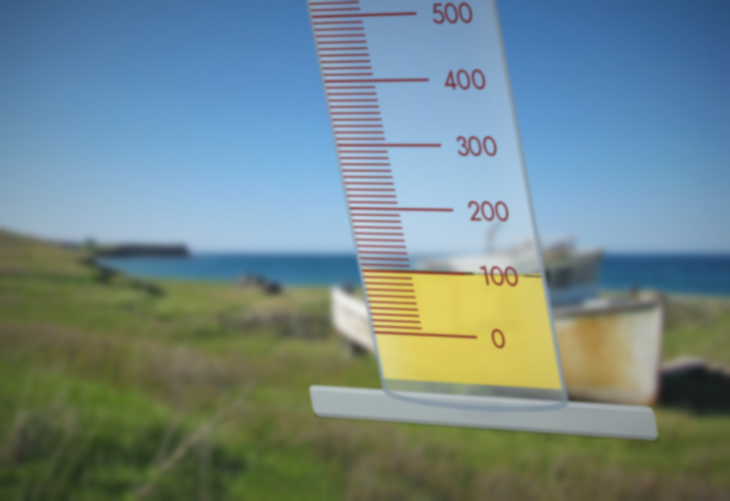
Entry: 100
